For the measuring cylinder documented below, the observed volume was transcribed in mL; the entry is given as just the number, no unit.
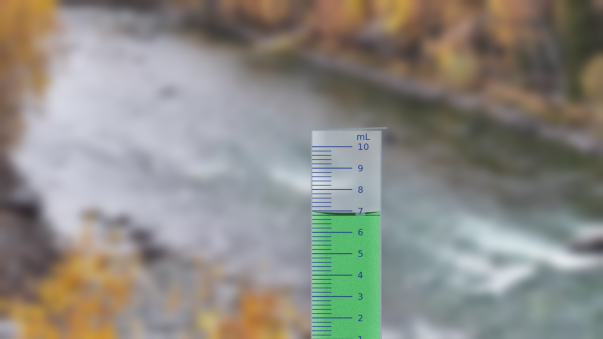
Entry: 6.8
